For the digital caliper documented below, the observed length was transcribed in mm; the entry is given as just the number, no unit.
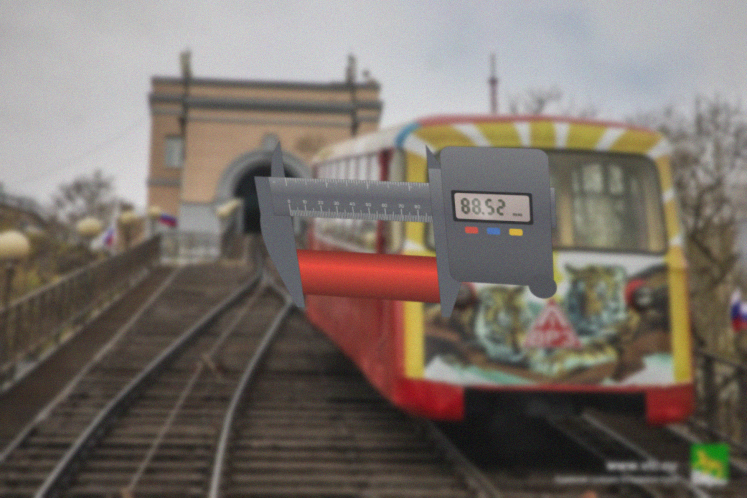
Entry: 88.52
